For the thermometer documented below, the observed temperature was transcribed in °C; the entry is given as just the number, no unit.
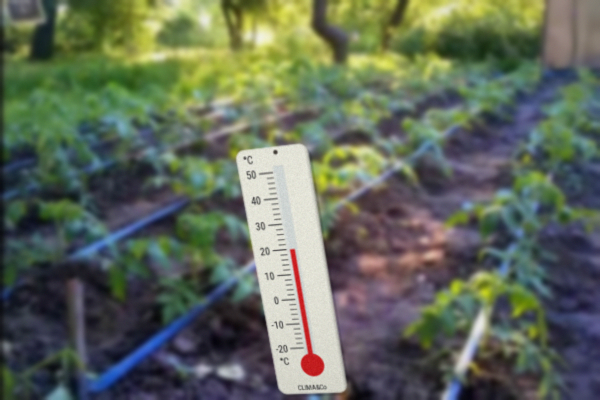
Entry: 20
